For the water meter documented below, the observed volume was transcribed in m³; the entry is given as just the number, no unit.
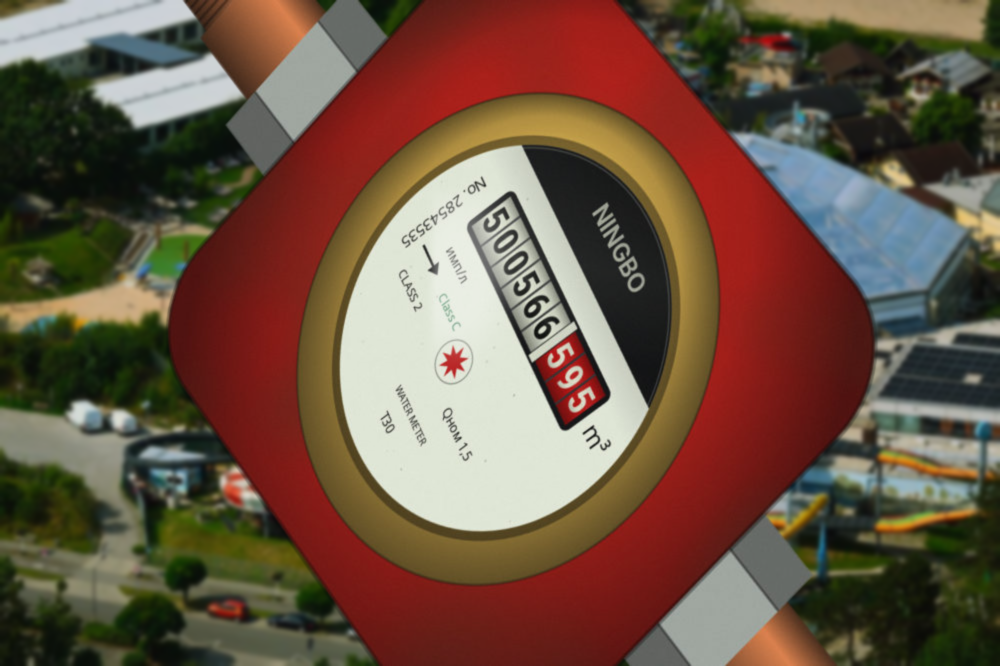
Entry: 500566.595
